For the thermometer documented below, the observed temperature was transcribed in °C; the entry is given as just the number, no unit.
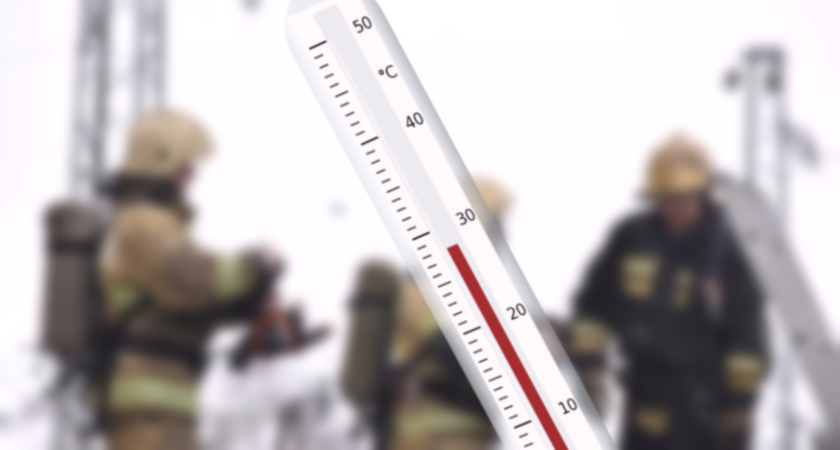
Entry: 28
